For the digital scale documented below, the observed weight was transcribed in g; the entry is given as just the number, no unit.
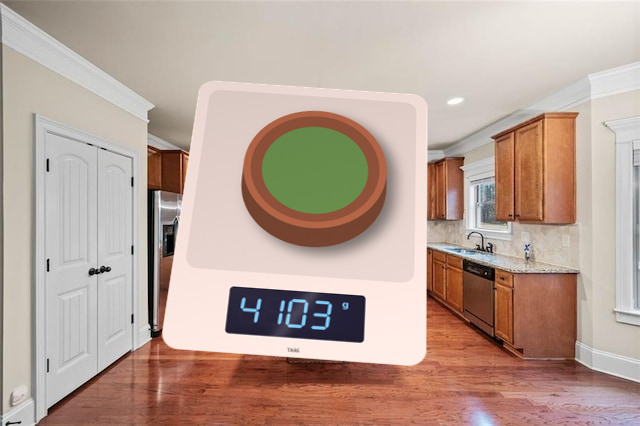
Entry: 4103
